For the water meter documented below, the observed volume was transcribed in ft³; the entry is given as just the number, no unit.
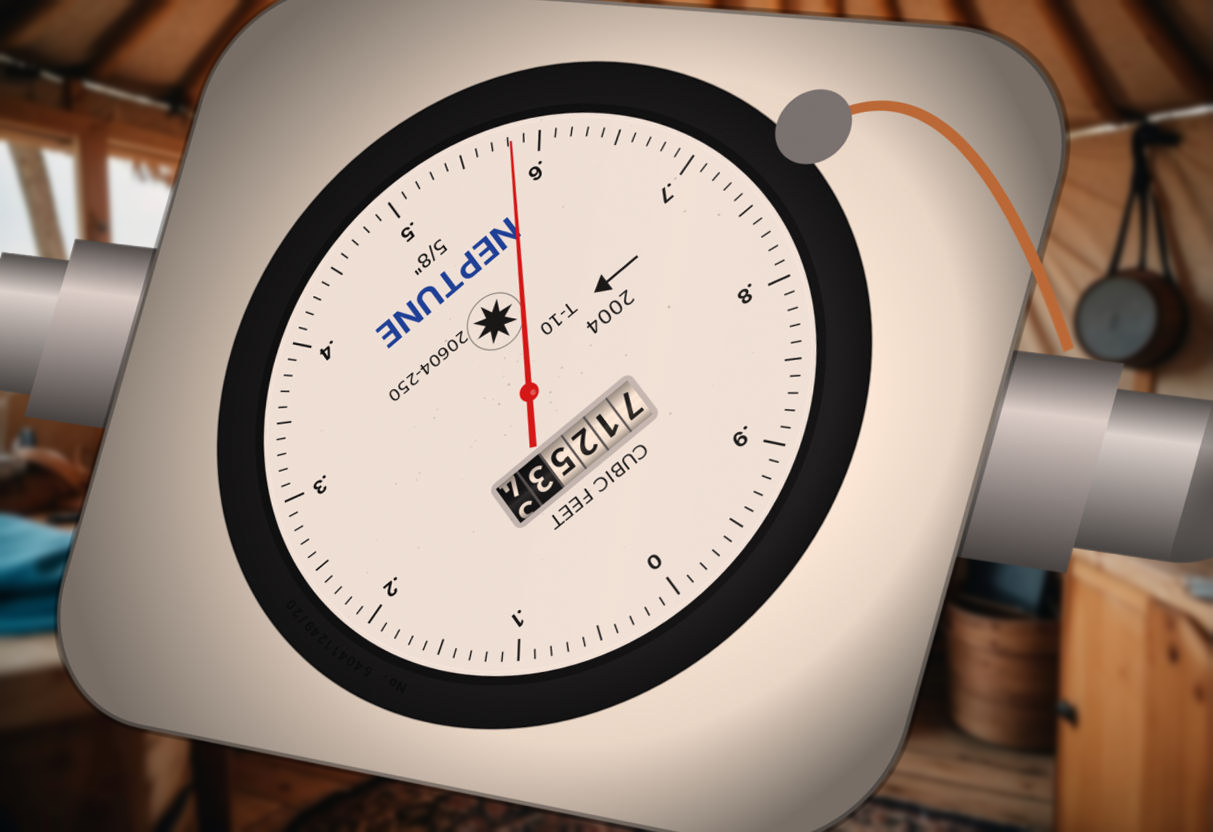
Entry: 712533.58
